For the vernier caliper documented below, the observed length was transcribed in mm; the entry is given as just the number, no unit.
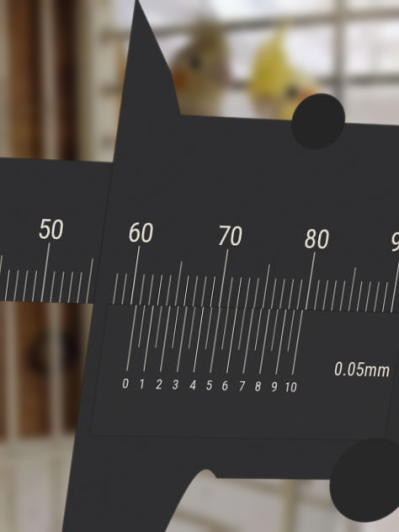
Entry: 60.6
